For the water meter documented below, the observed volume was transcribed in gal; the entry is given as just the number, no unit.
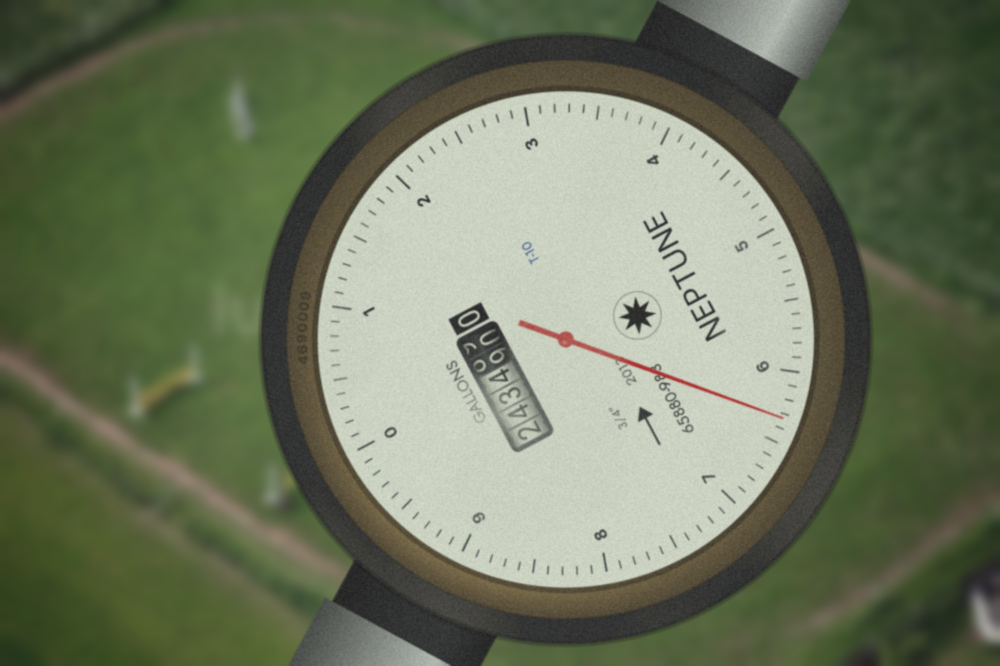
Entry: 2434896.3
